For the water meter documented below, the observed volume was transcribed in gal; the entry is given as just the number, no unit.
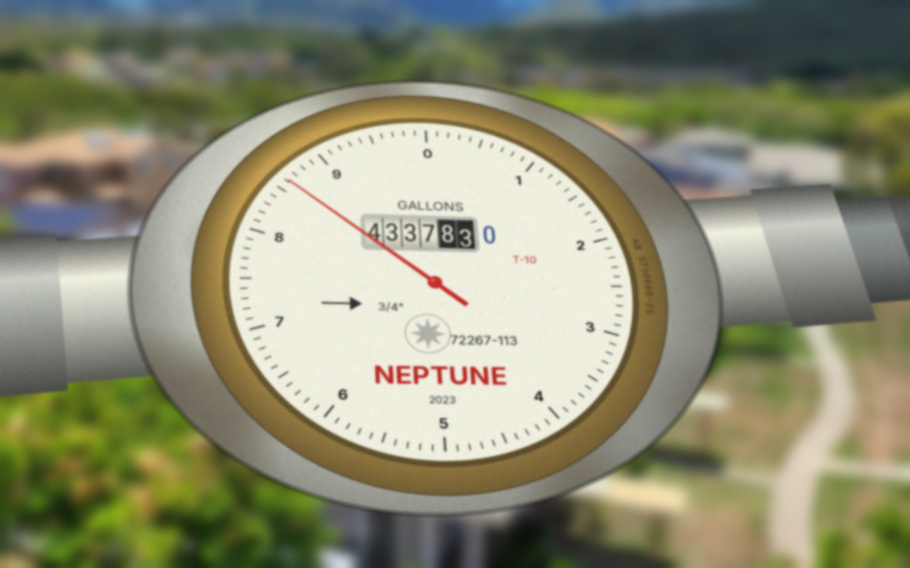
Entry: 4337828.6
